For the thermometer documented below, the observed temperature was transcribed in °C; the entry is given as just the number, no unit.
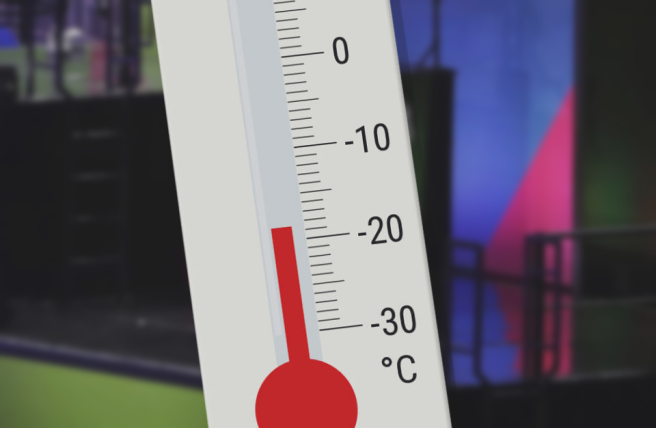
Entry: -18.5
